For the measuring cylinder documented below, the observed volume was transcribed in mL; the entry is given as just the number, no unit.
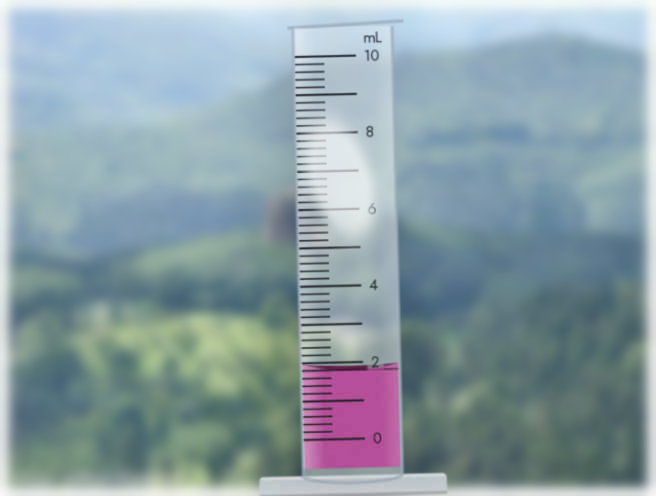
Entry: 1.8
